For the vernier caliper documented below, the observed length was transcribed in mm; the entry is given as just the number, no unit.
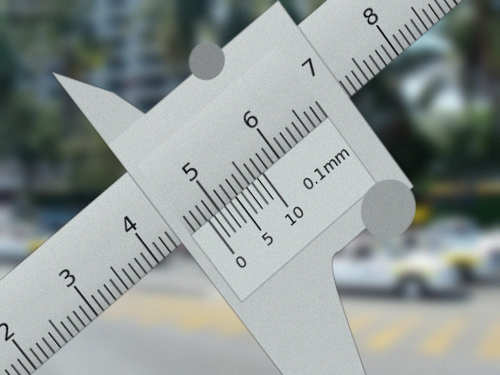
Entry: 48.2
